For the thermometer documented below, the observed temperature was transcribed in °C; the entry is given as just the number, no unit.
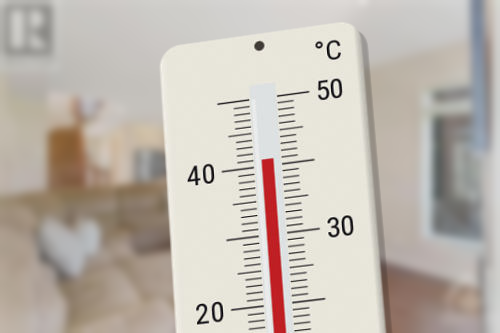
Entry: 41
